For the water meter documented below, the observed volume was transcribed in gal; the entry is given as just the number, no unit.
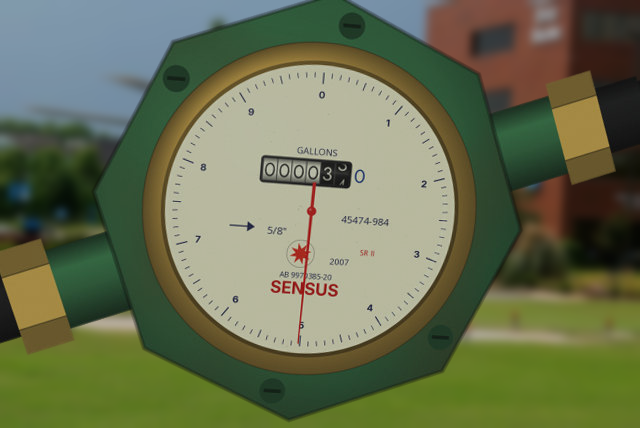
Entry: 335.0
